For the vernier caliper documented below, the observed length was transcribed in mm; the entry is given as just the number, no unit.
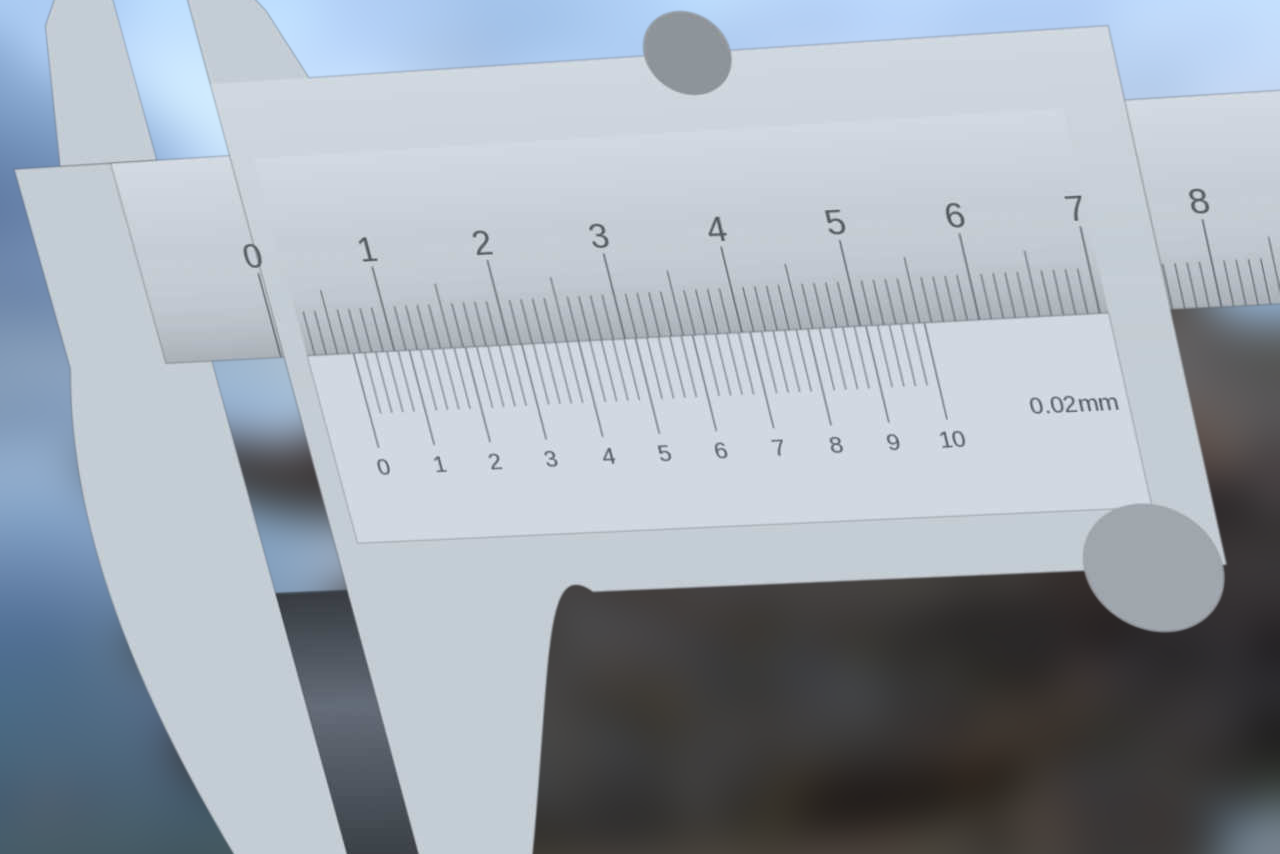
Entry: 6.4
